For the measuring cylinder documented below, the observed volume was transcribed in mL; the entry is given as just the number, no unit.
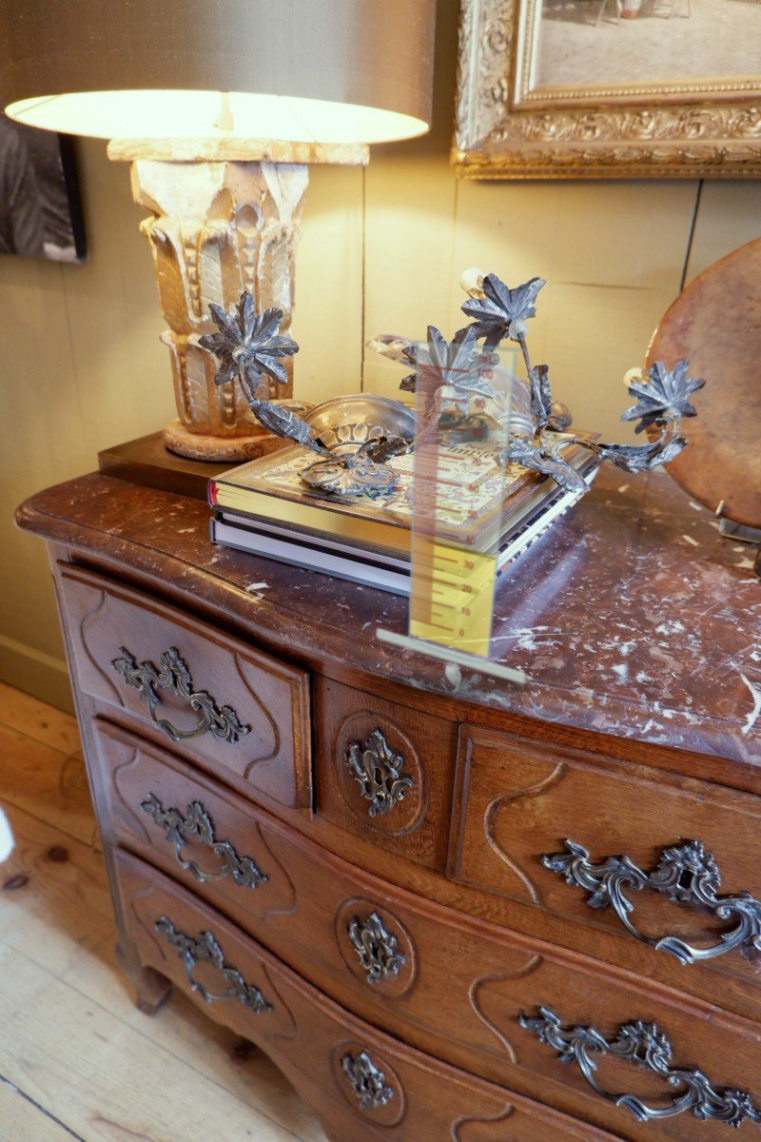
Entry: 35
